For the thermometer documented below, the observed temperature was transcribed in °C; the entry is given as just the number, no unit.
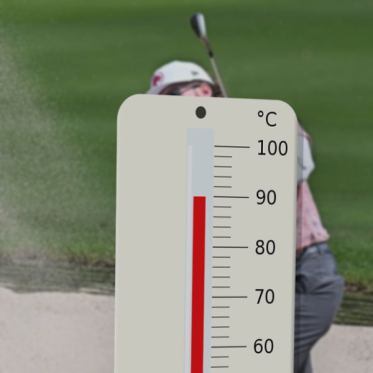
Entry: 90
